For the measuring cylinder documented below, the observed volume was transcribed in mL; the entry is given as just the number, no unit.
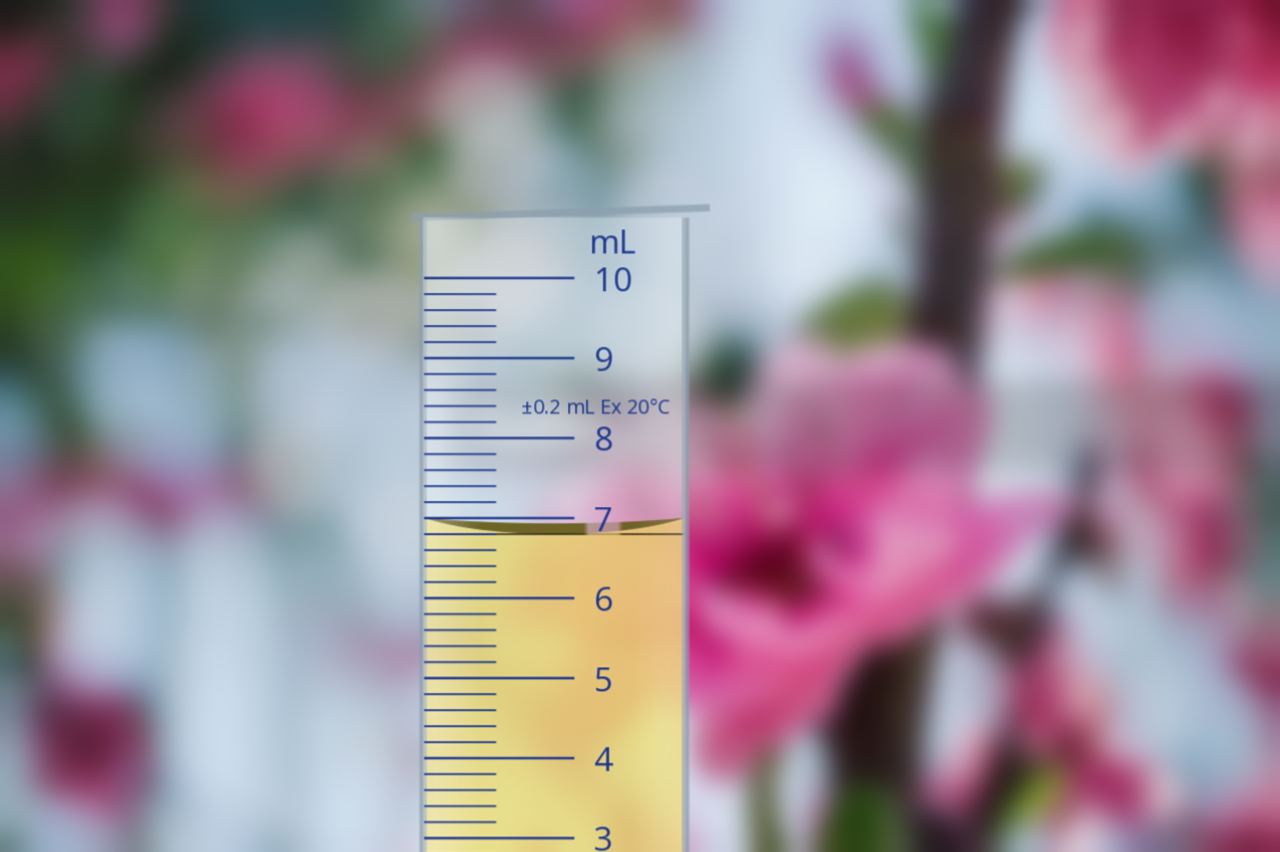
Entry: 6.8
